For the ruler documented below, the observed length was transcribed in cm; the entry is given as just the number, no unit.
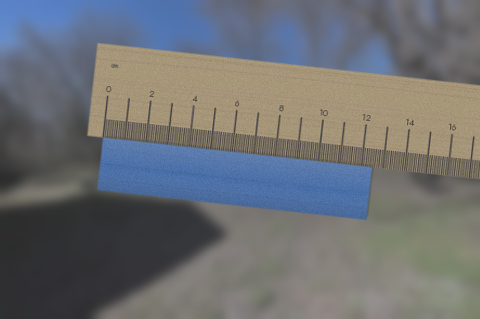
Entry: 12.5
